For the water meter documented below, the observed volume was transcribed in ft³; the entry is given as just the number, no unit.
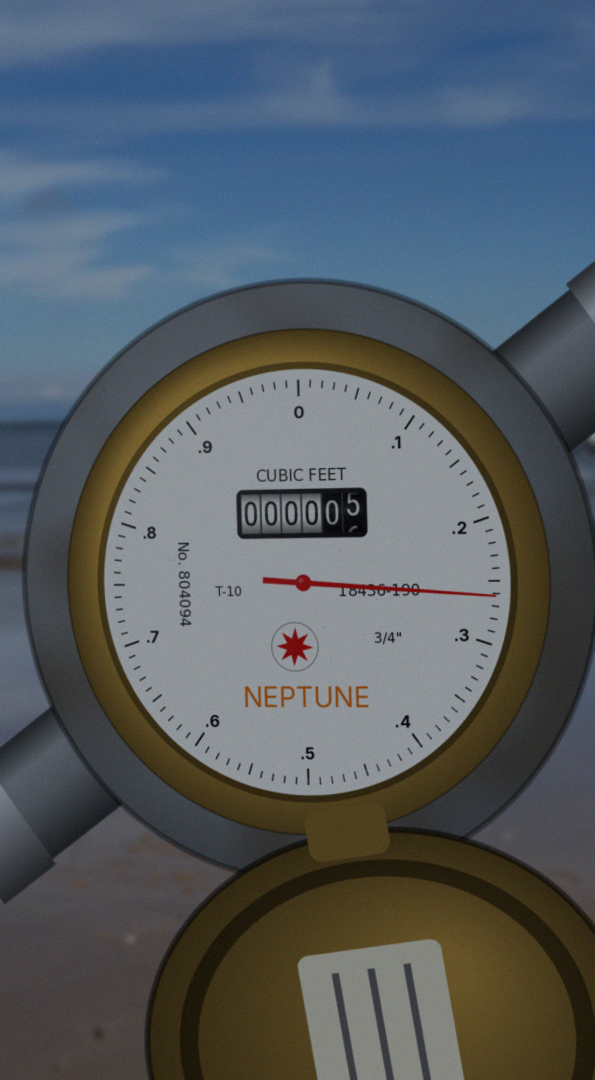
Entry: 5.26
